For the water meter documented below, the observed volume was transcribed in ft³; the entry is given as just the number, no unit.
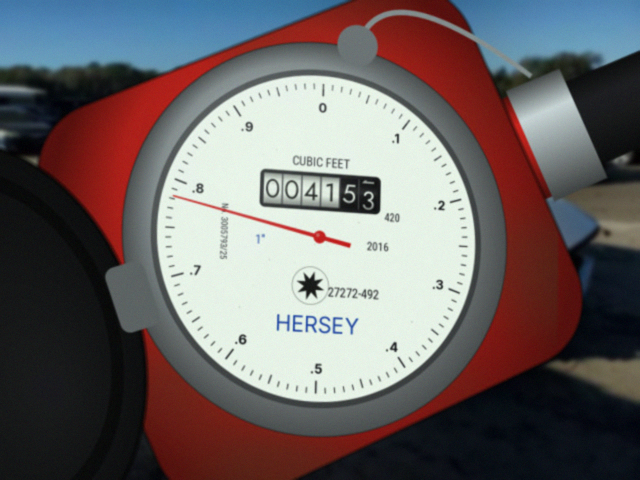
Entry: 4152.78
